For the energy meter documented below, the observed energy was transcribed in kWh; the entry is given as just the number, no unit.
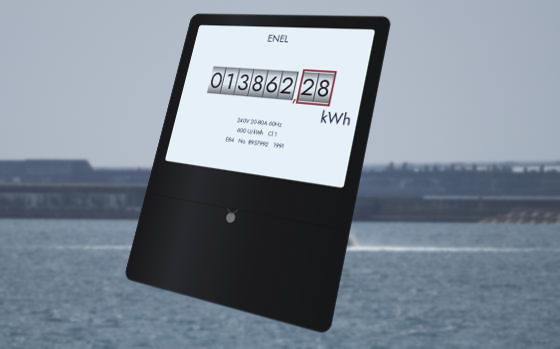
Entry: 13862.28
